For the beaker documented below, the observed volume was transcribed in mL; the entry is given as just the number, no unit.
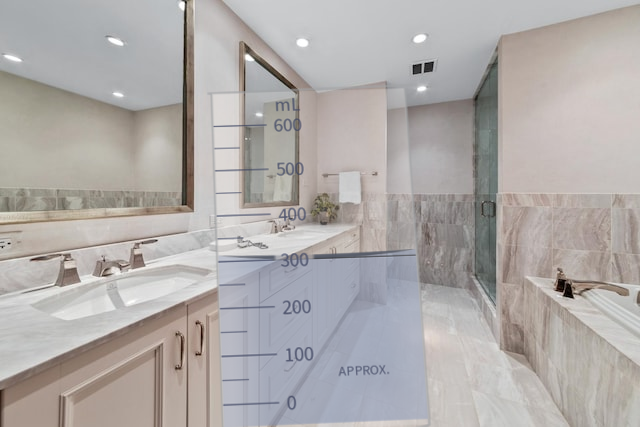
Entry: 300
